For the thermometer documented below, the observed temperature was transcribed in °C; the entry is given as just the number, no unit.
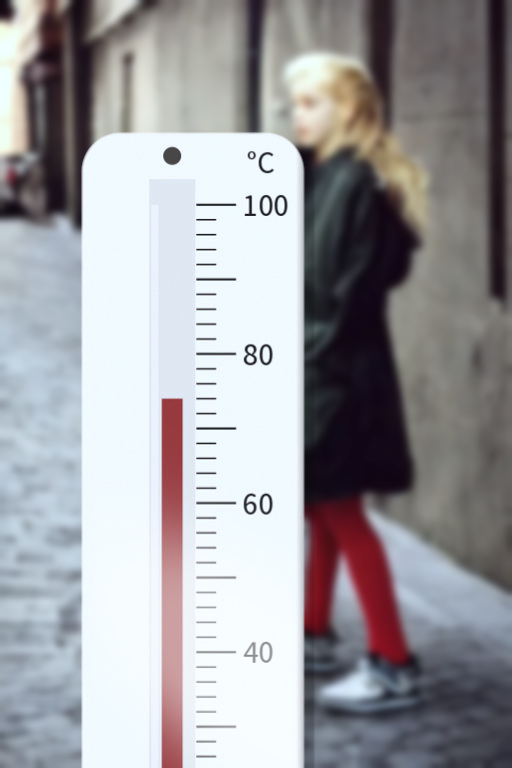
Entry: 74
